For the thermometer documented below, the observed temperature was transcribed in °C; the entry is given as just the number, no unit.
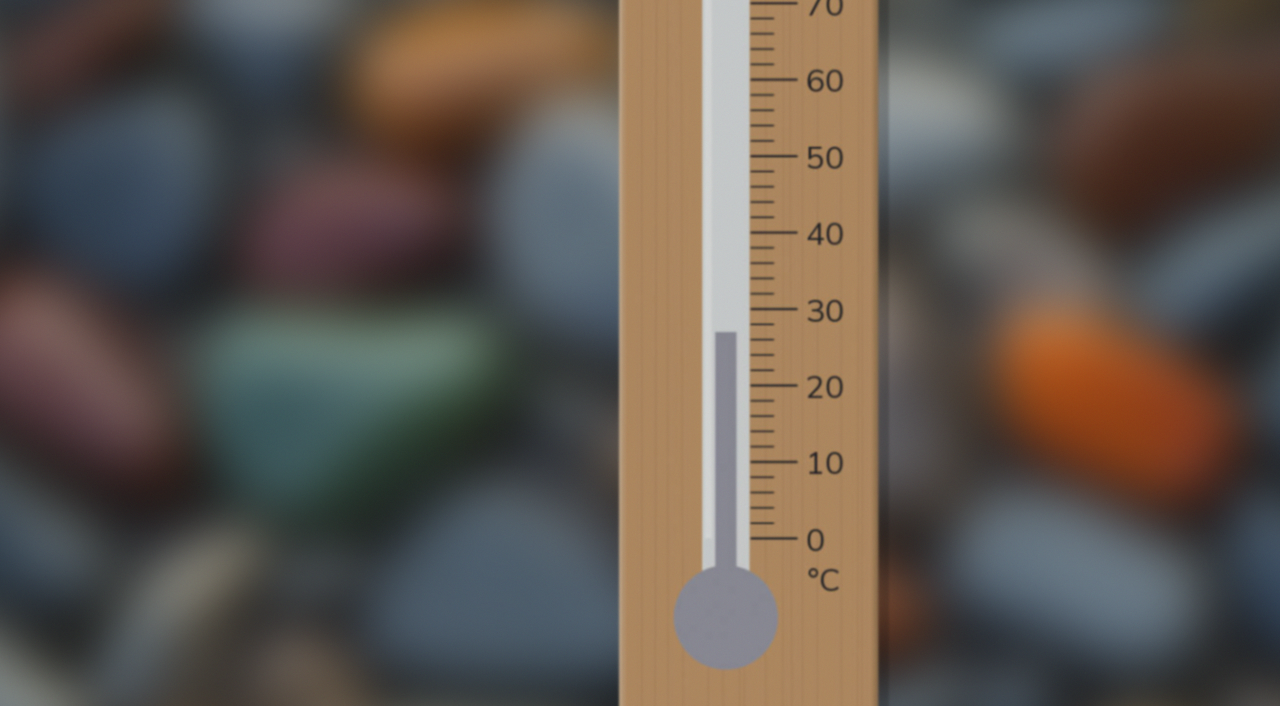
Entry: 27
